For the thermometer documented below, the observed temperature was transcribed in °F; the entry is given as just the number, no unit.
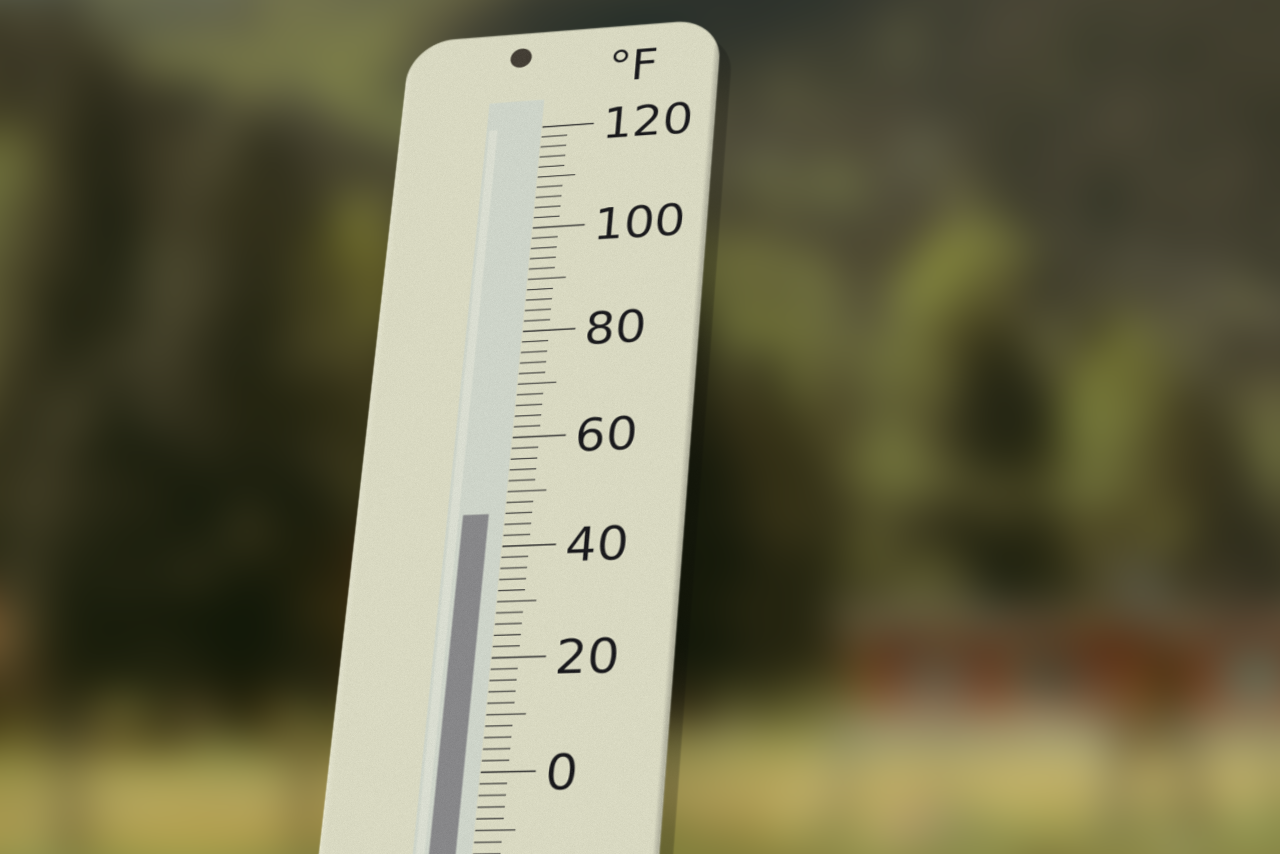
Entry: 46
